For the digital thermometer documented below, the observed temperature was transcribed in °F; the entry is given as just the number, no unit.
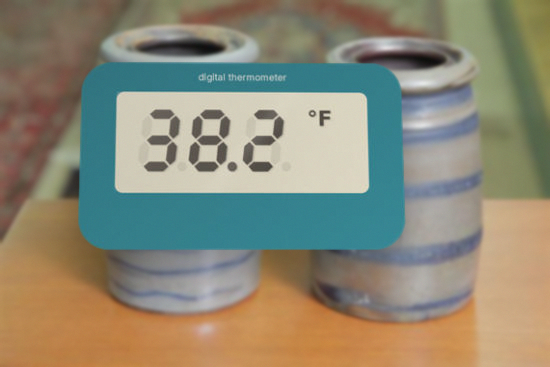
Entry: 38.2
